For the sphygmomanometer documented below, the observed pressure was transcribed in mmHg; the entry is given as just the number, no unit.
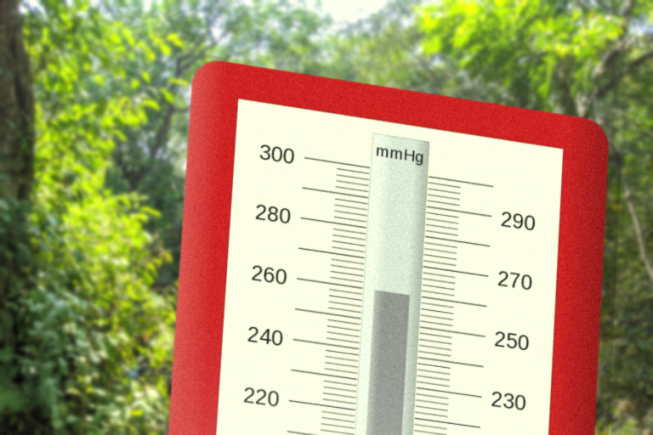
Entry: 260
